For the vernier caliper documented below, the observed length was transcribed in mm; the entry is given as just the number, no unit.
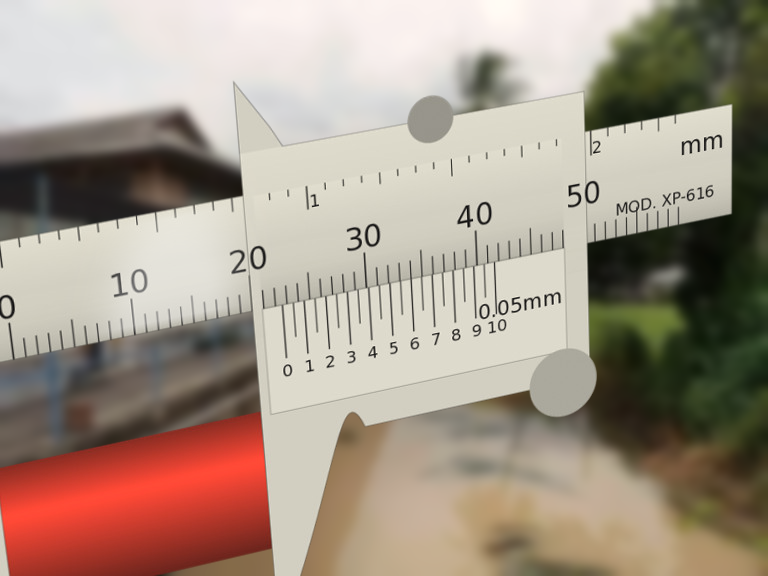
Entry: 22.6
